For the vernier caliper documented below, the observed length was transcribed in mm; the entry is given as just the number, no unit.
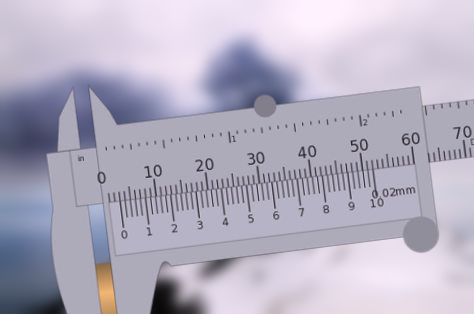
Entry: 3.0
